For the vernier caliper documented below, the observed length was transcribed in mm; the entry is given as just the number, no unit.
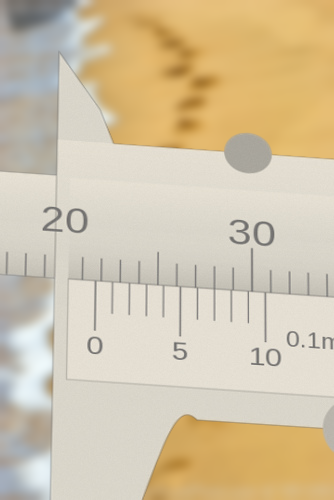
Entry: 21.7
